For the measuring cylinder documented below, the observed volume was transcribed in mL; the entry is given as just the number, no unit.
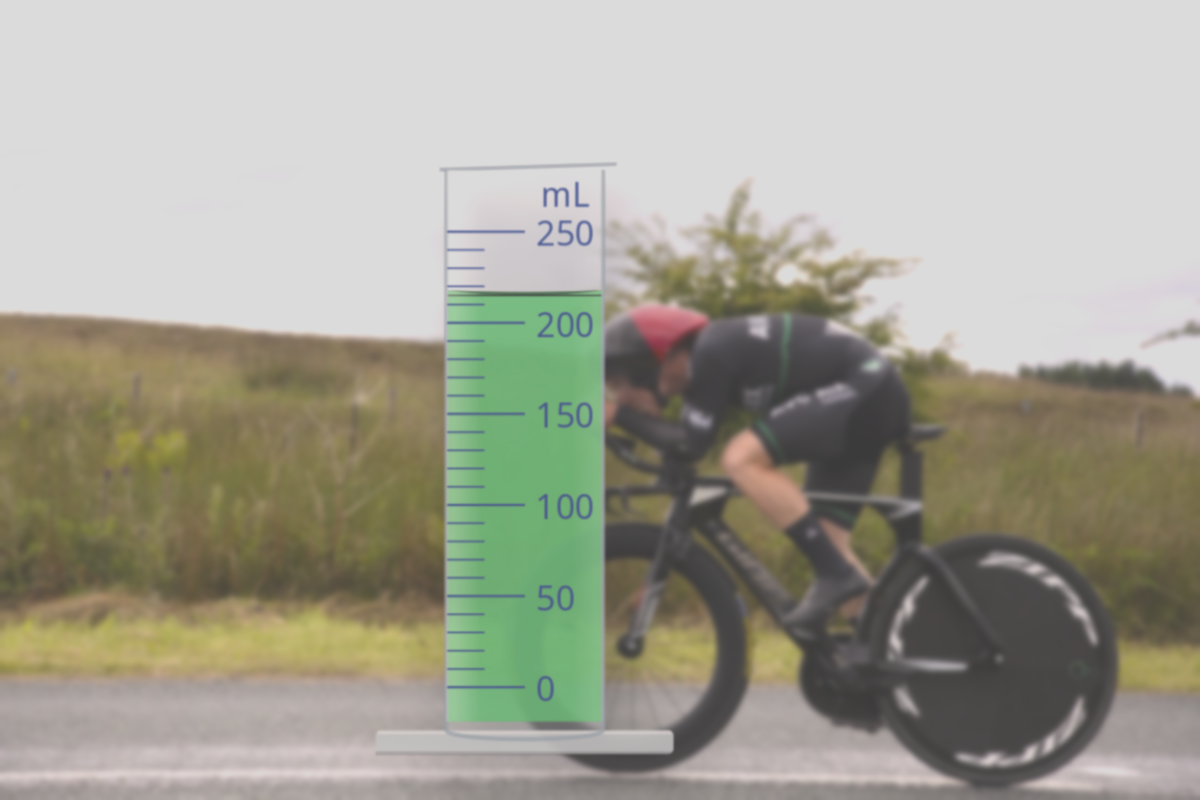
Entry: 215
